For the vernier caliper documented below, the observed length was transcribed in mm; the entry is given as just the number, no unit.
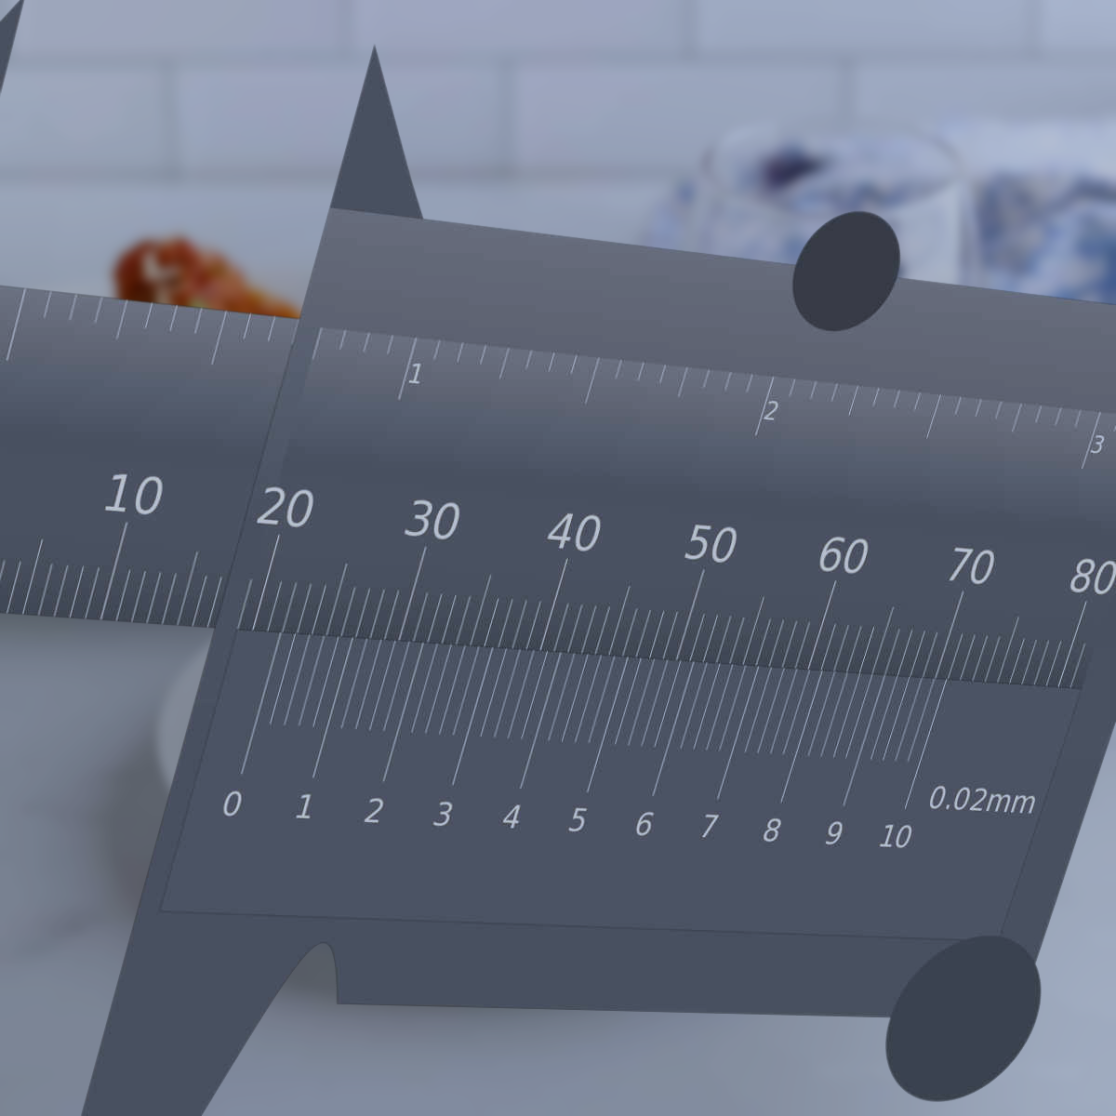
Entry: 21.9
